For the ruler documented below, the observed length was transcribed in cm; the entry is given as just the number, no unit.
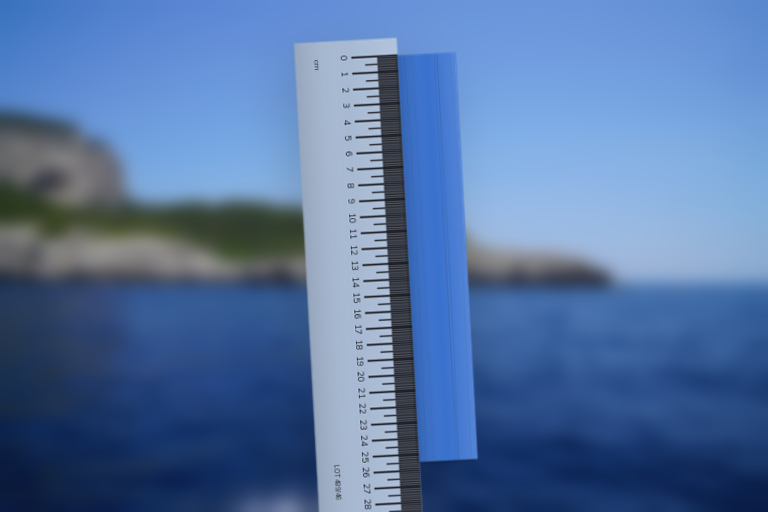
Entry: 25.5
